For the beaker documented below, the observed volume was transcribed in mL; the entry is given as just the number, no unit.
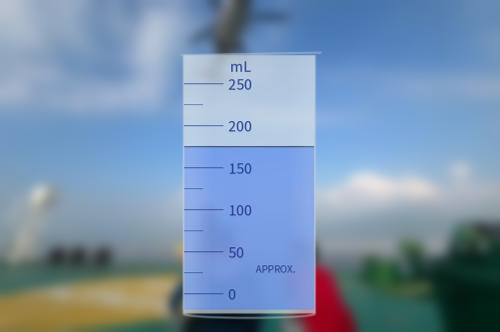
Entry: 175
